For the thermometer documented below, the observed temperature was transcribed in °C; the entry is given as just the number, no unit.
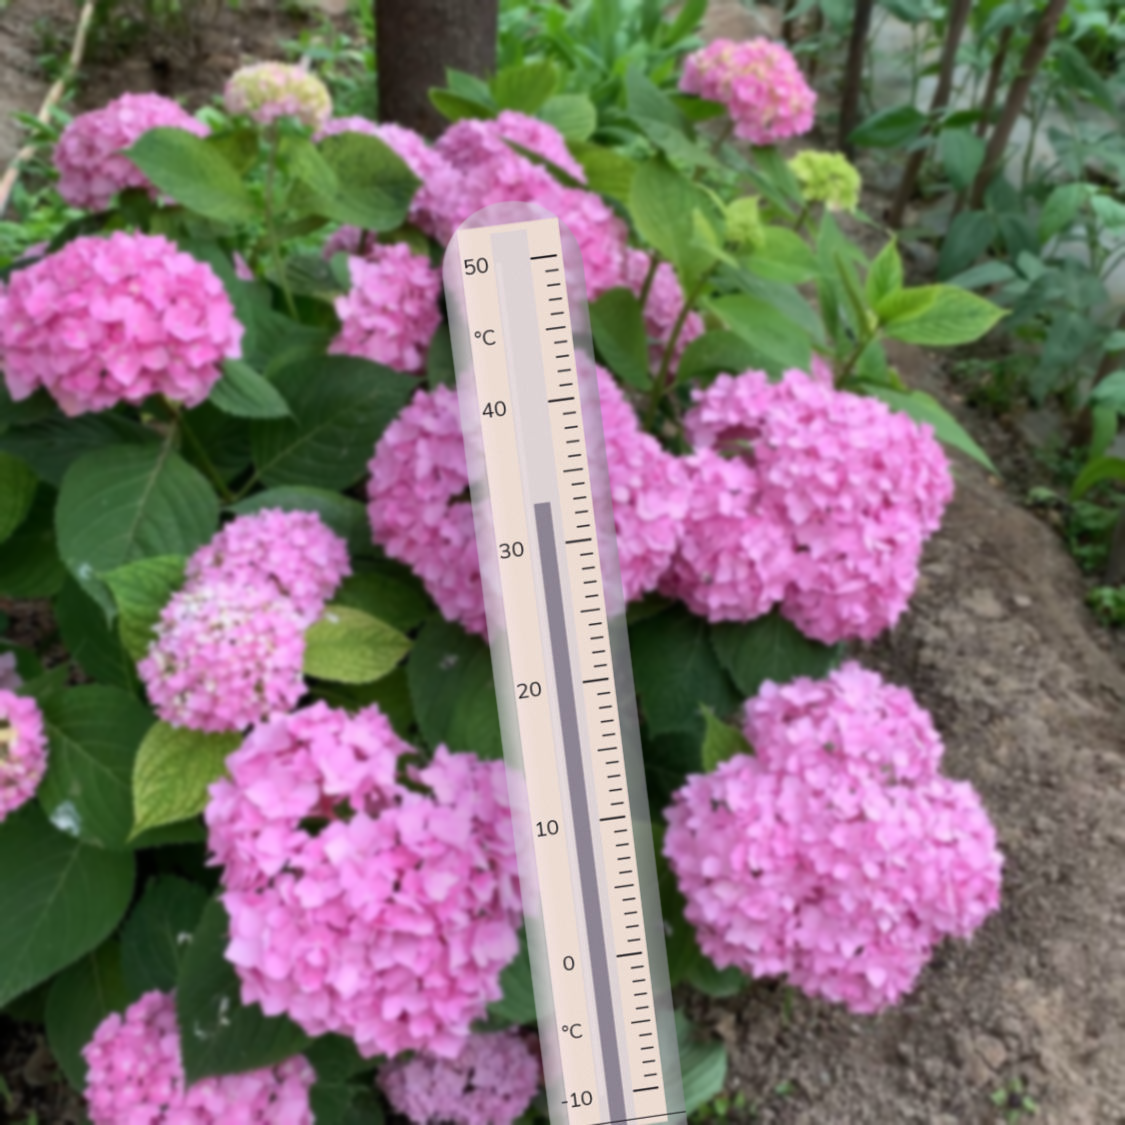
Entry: 33
